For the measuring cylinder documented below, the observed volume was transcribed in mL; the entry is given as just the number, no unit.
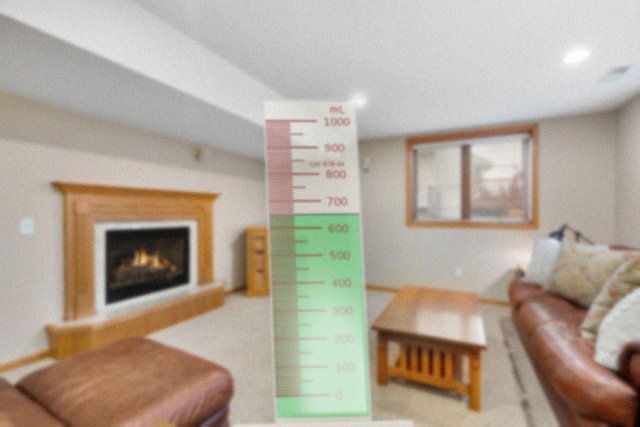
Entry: 650
